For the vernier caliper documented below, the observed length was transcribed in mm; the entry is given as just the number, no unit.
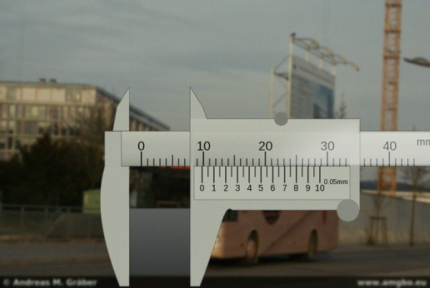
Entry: 9.8
